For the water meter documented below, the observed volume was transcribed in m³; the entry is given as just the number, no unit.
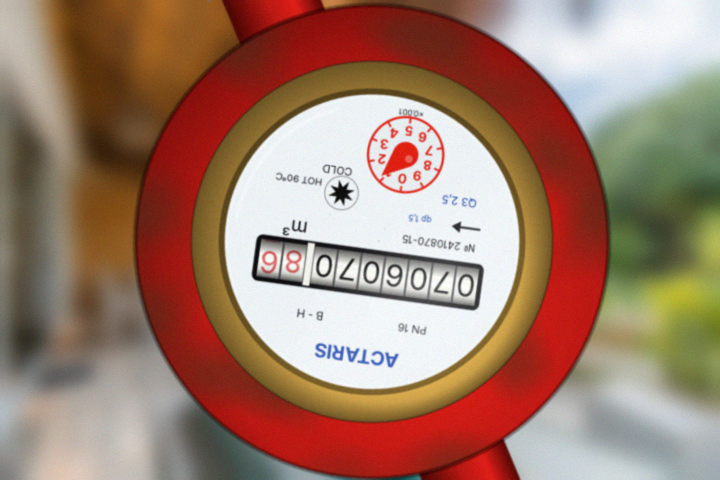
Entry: 706070.861
